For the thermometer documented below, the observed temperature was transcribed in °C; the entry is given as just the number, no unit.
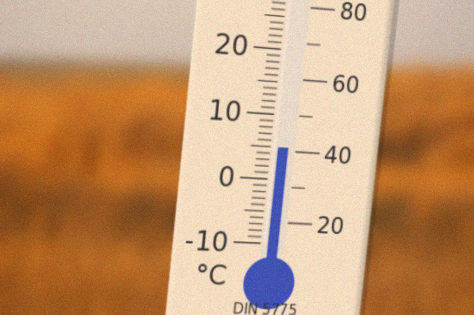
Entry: 5
